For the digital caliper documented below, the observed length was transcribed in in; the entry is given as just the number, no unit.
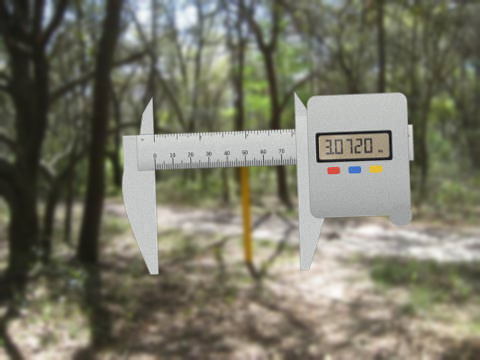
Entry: 3.0720
